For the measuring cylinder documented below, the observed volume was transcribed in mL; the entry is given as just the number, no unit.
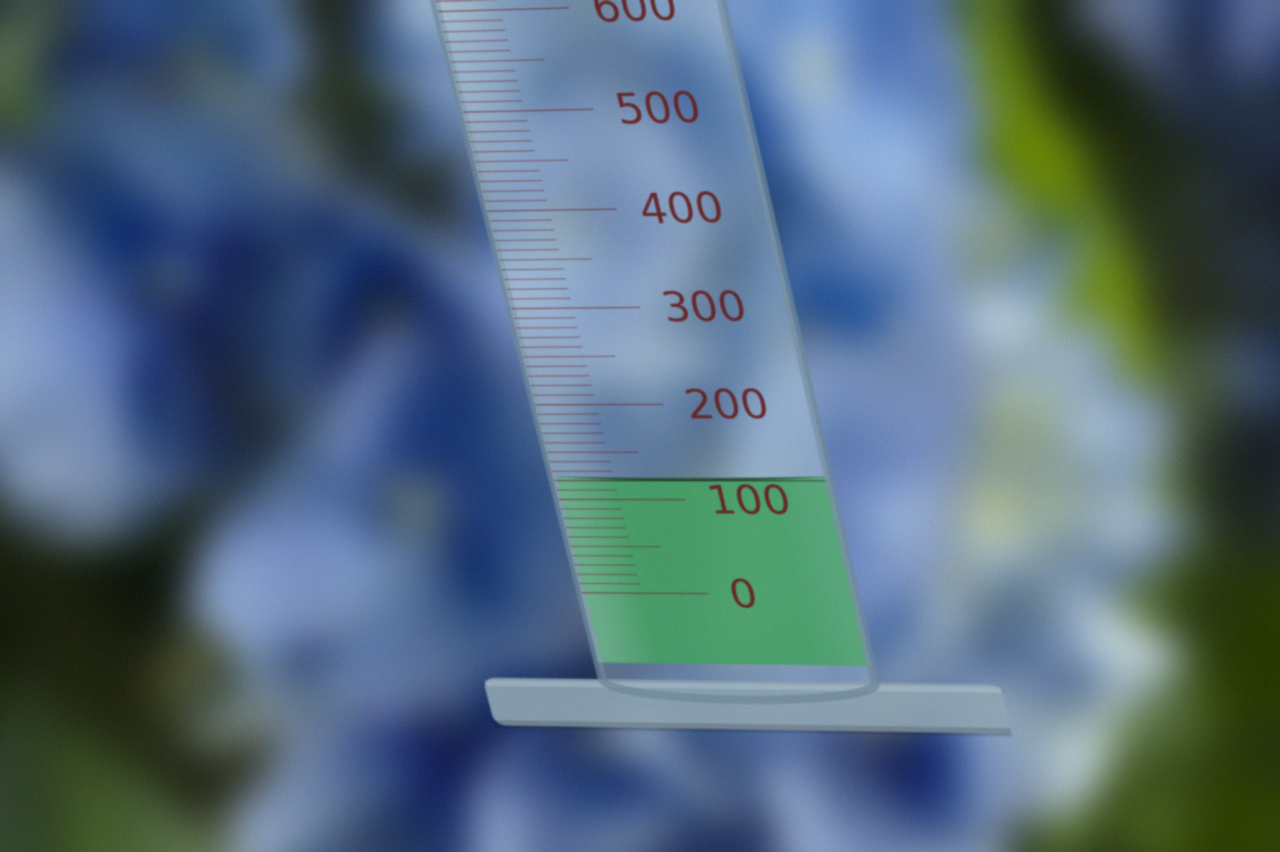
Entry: 120
